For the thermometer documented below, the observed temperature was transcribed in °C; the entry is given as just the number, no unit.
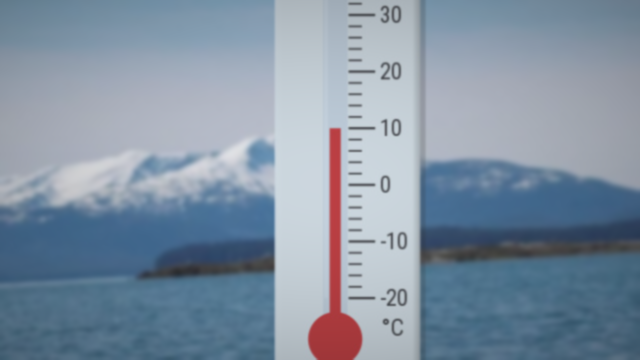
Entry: 10
